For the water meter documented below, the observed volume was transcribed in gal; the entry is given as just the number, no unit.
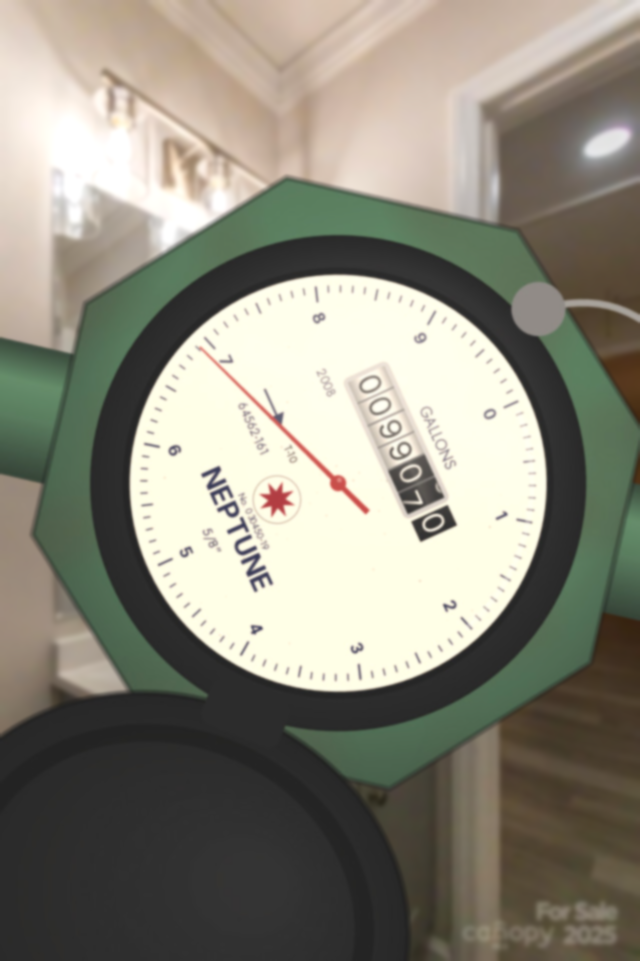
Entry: 99066.9
